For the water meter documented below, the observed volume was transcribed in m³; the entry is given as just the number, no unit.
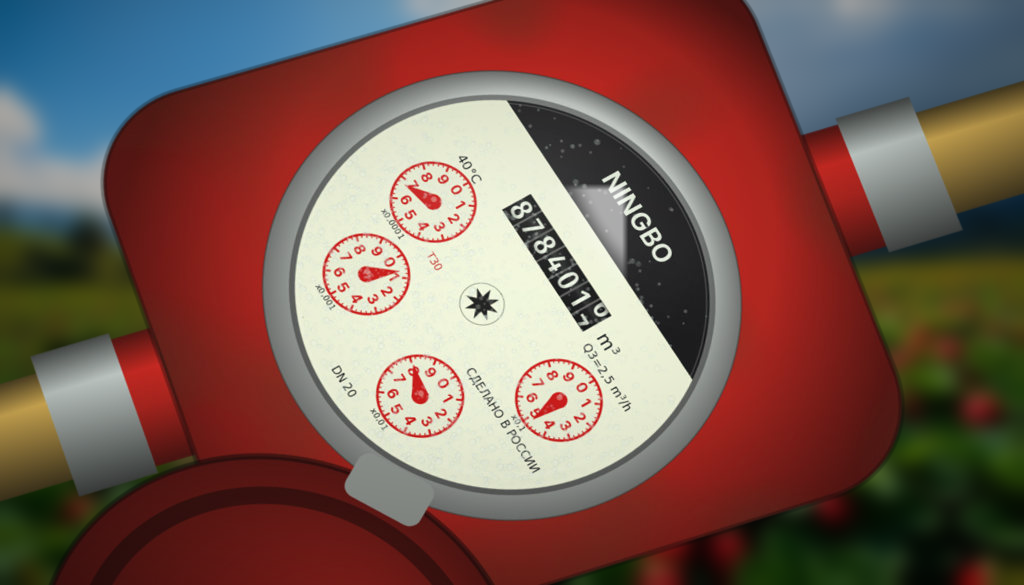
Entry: 8784016.4806
